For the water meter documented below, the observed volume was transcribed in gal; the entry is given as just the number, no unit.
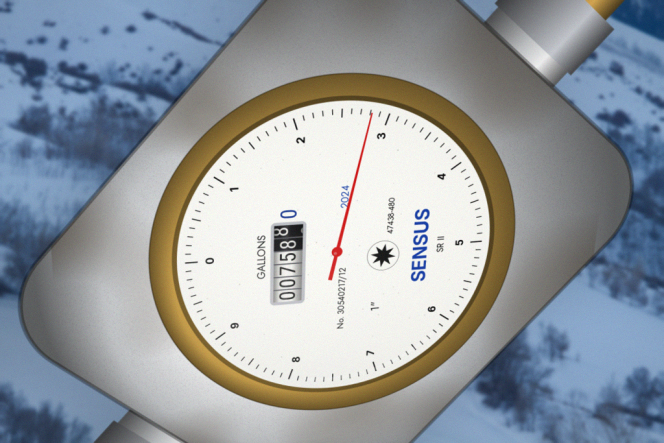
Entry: 75882.8
